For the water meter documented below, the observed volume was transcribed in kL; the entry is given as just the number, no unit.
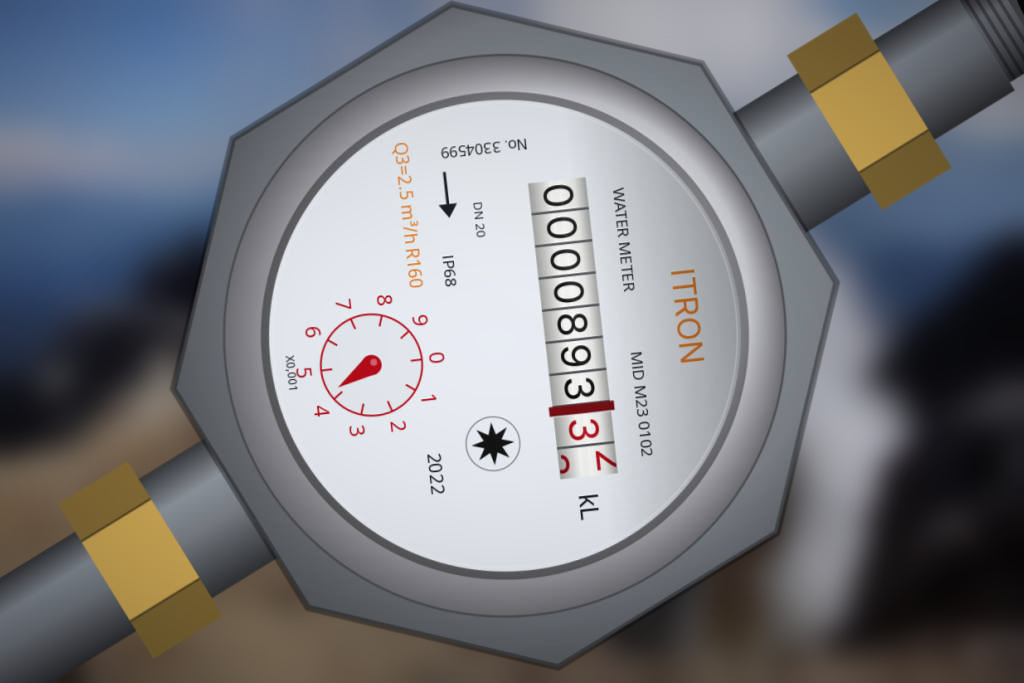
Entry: 893.324
